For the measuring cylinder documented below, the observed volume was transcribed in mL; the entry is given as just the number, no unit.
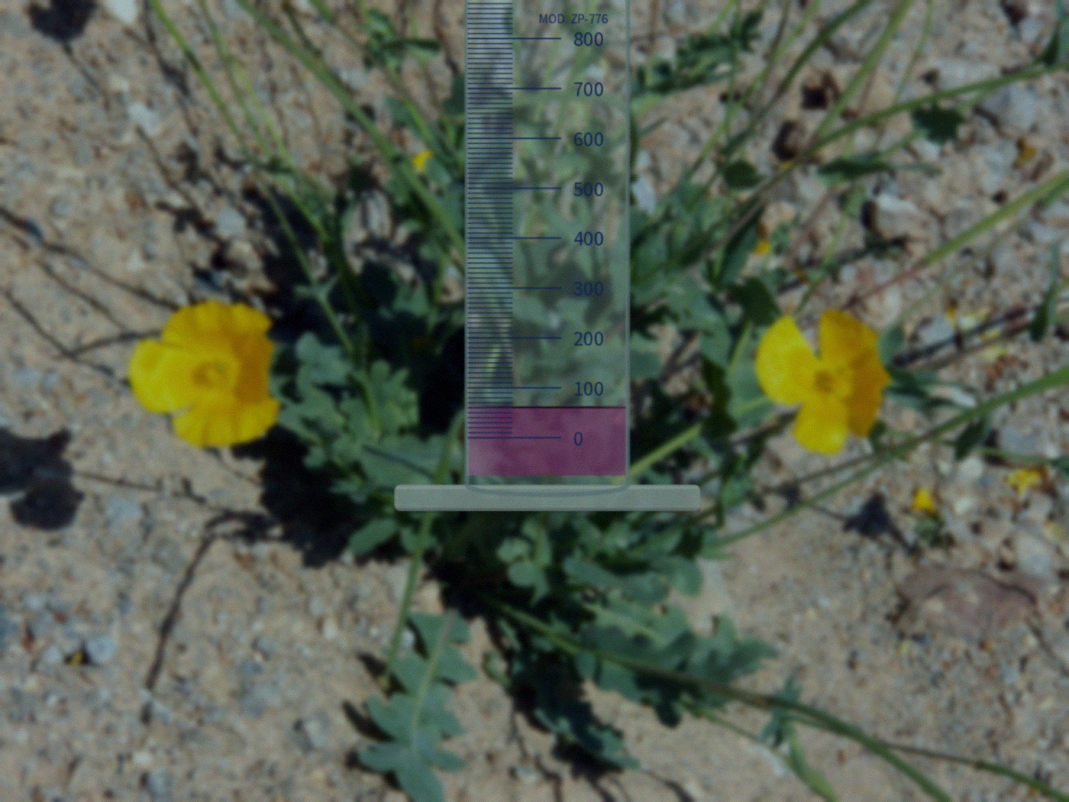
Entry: 60
